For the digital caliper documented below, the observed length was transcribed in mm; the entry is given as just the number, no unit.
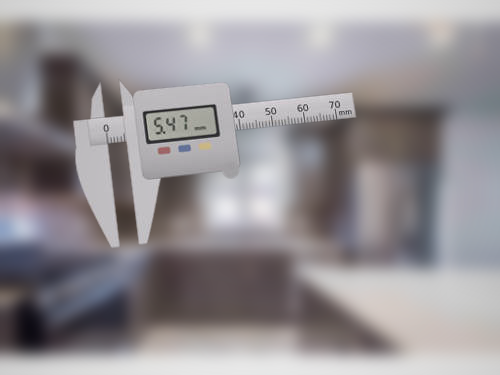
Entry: 5.47
